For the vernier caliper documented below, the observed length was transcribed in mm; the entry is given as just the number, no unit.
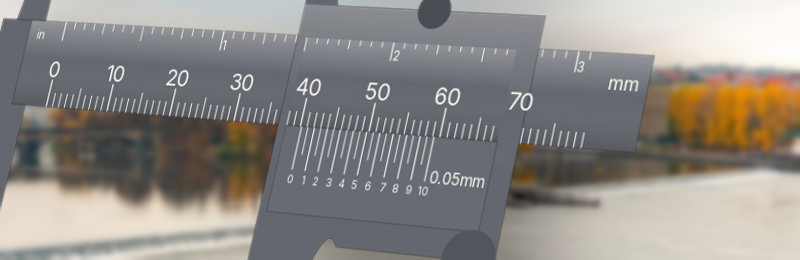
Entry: 40.2
